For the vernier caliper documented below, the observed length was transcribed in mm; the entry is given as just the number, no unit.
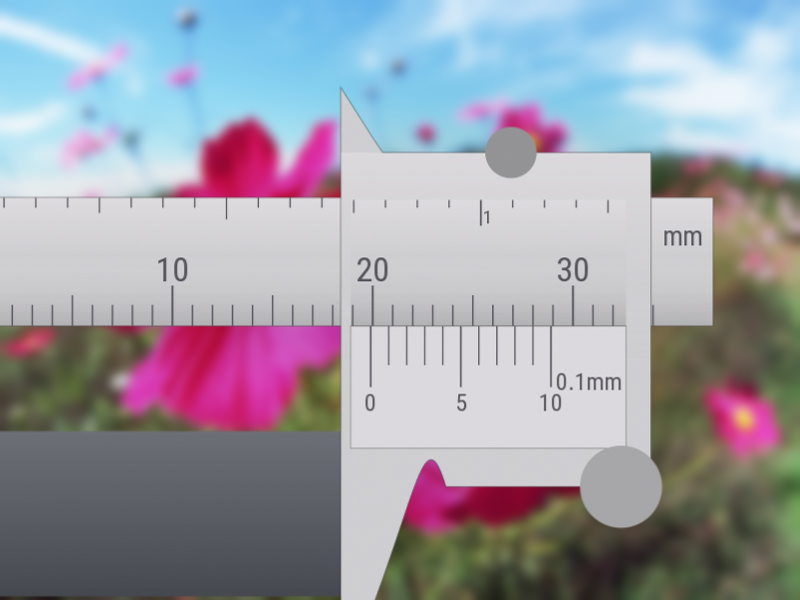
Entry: 19.9
